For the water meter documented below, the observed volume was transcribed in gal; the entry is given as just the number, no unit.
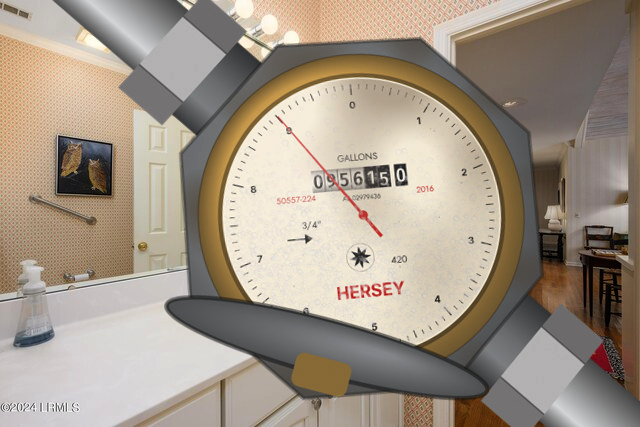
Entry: 956149.0
